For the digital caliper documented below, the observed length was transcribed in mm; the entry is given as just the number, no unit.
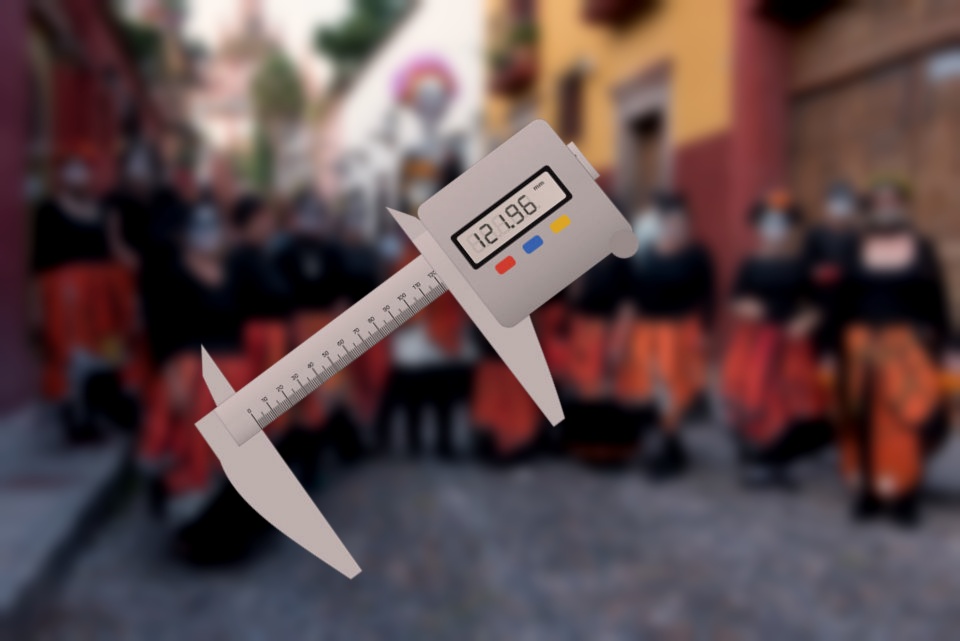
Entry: 121.96
